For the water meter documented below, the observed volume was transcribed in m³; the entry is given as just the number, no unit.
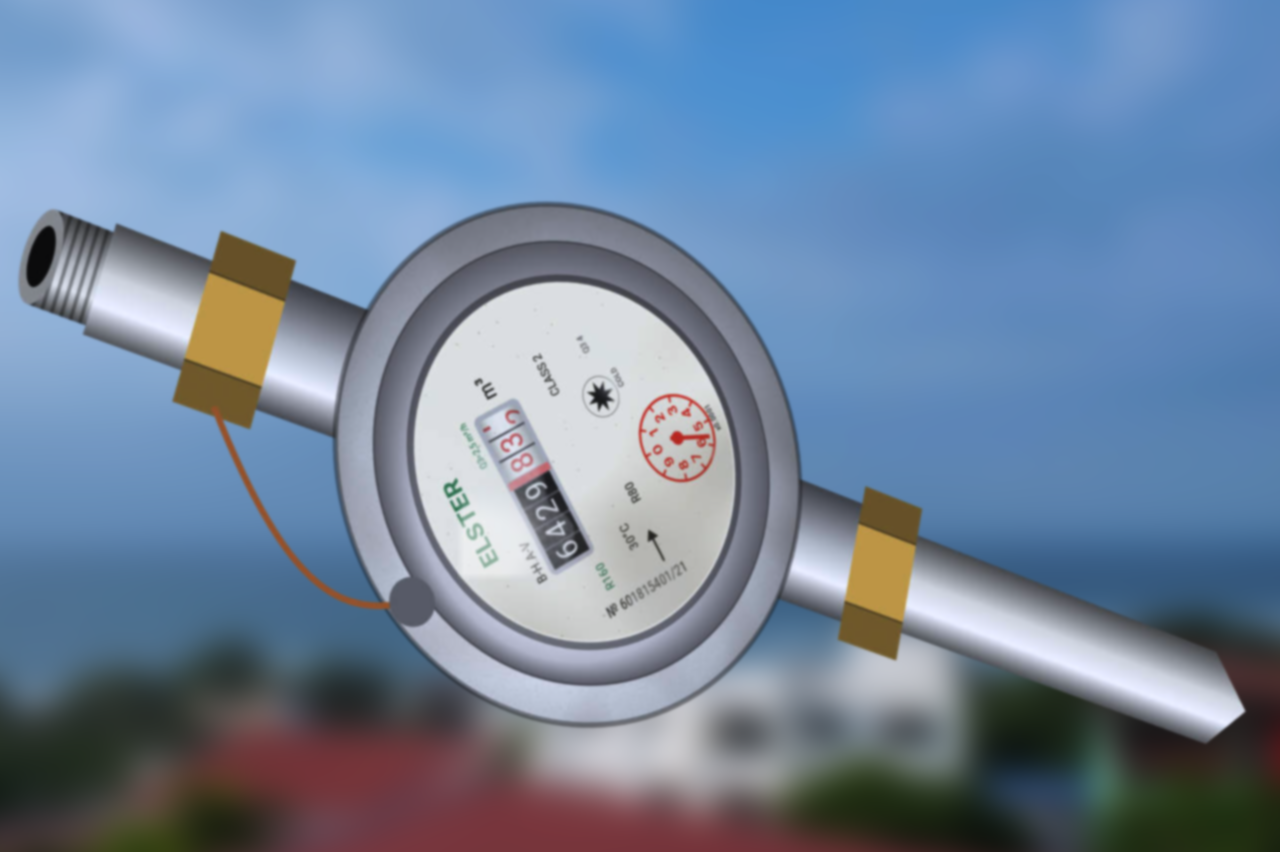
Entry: 6429.8315
